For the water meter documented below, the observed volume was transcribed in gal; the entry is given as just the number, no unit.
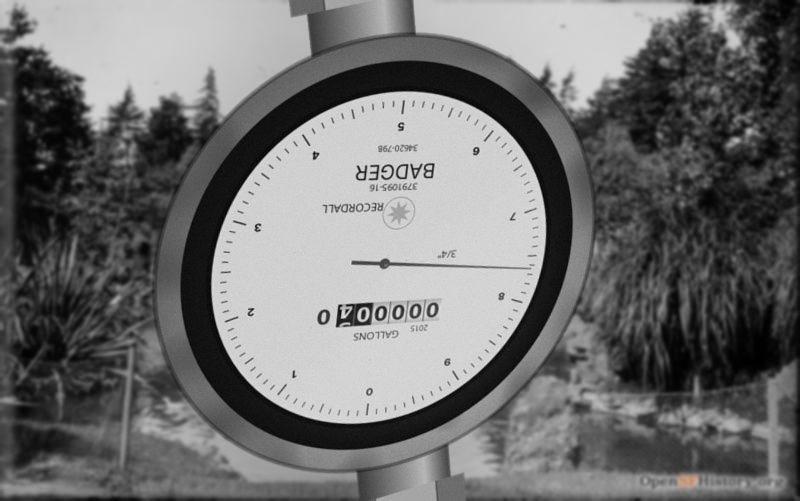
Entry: 37.6
